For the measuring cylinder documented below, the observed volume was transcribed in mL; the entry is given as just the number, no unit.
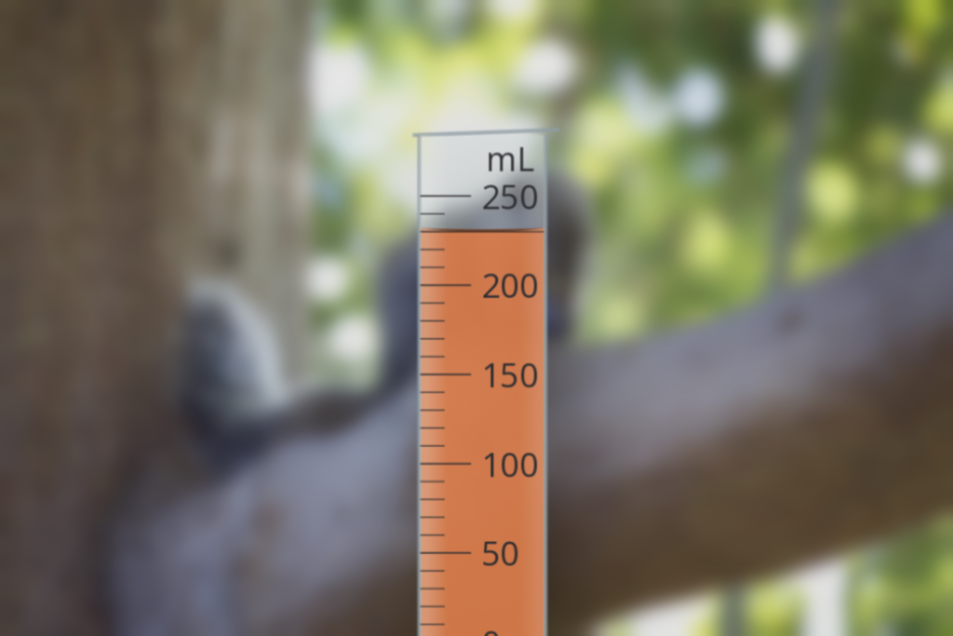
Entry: 230
